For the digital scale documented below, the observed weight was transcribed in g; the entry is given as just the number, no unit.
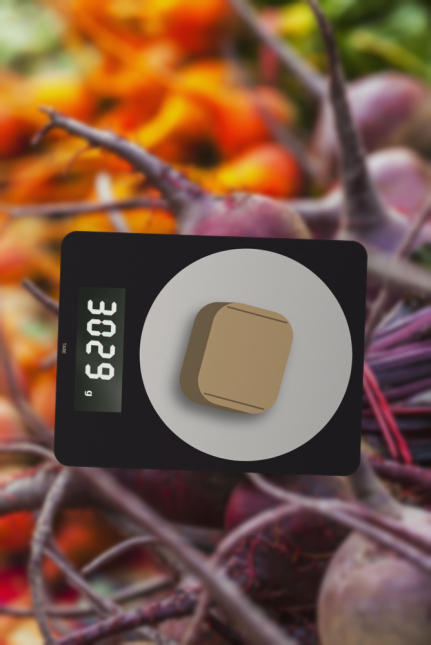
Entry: 3029
